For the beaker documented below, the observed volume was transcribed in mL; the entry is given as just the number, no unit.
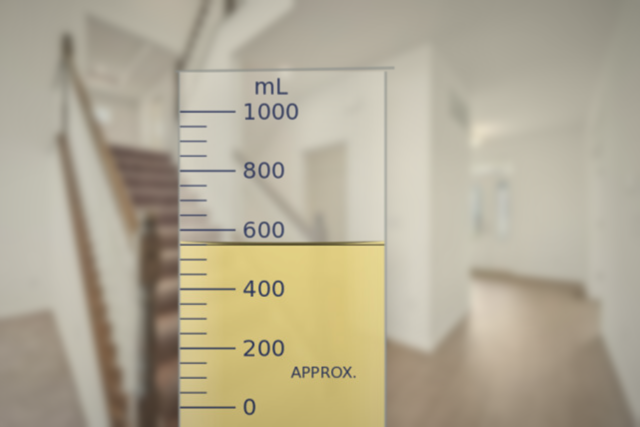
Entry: 550
